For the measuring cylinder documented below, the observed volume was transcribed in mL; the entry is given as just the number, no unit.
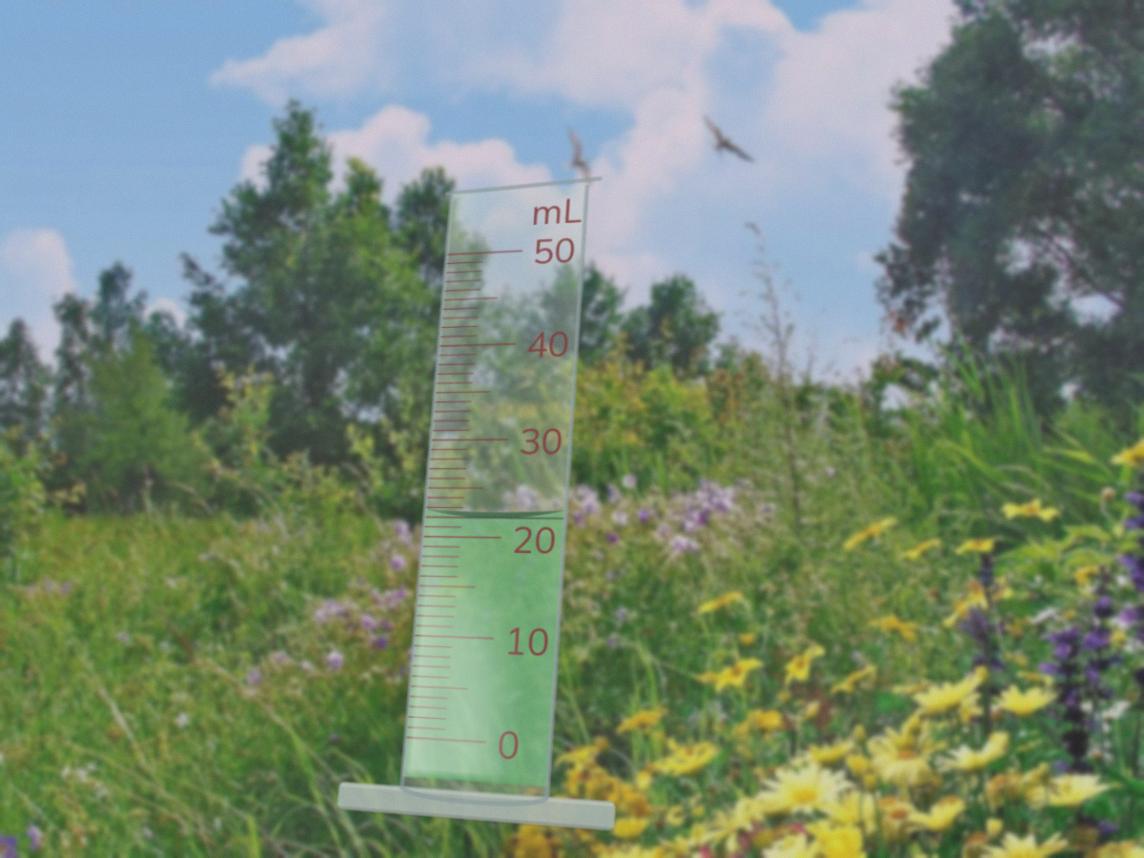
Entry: 22
